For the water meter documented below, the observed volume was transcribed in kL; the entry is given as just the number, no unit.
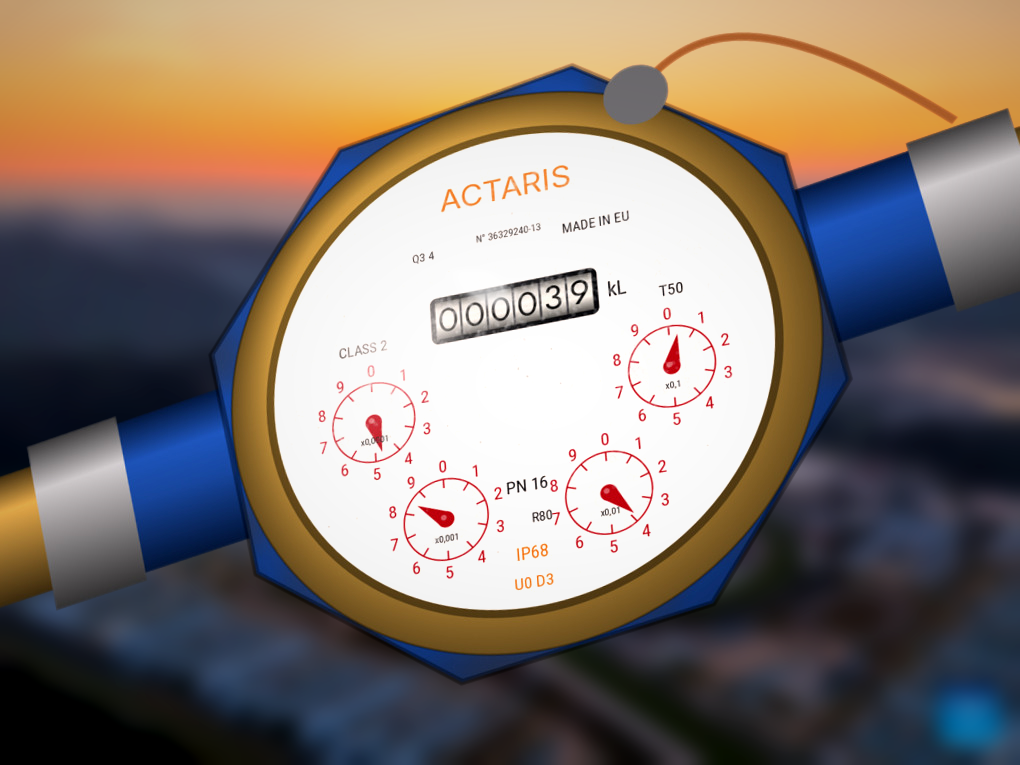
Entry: 39.0384
